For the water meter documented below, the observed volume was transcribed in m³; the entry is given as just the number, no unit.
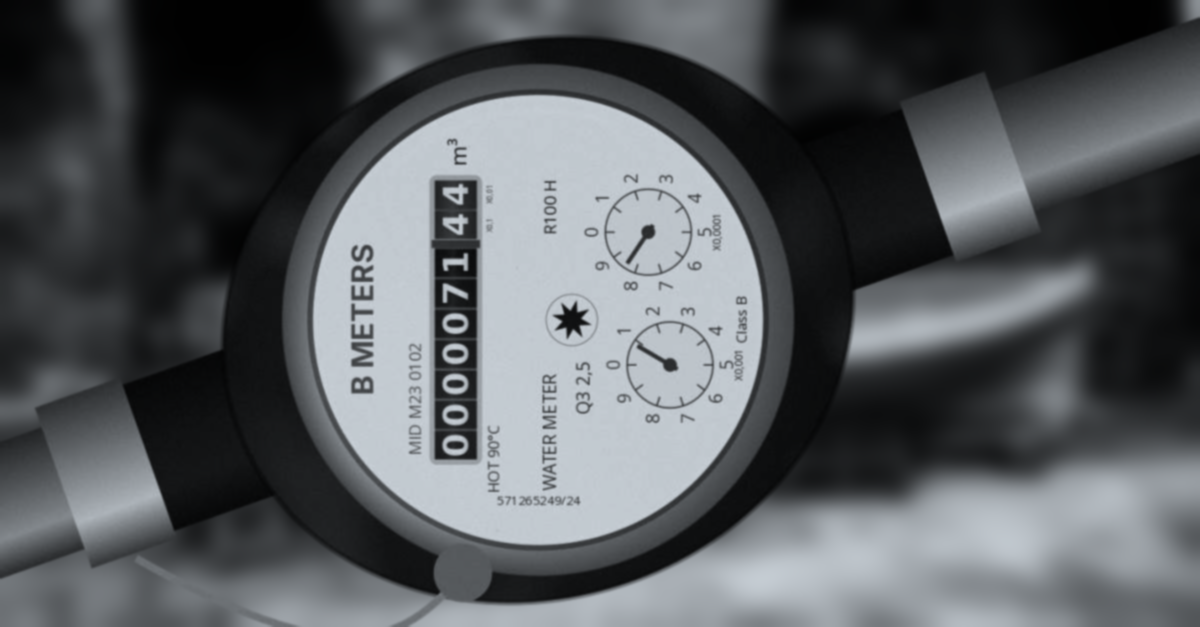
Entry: 71.4408
